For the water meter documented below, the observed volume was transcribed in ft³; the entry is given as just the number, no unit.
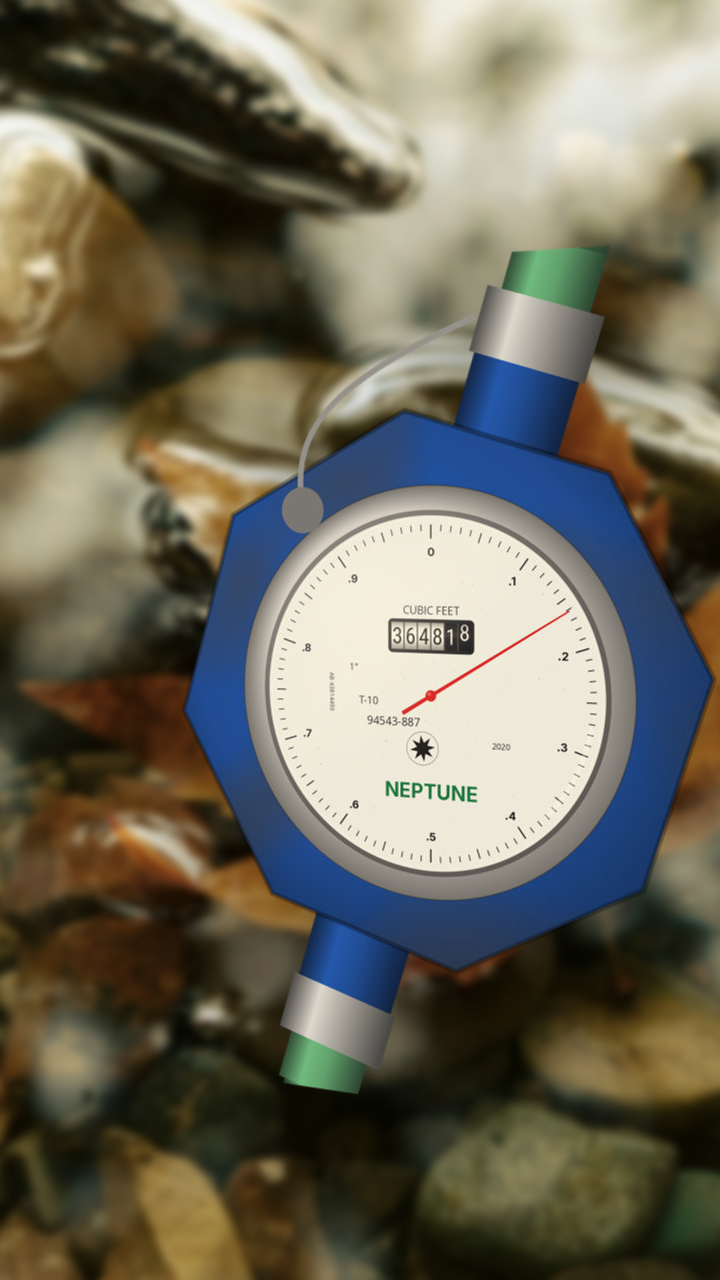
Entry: 364818.16
